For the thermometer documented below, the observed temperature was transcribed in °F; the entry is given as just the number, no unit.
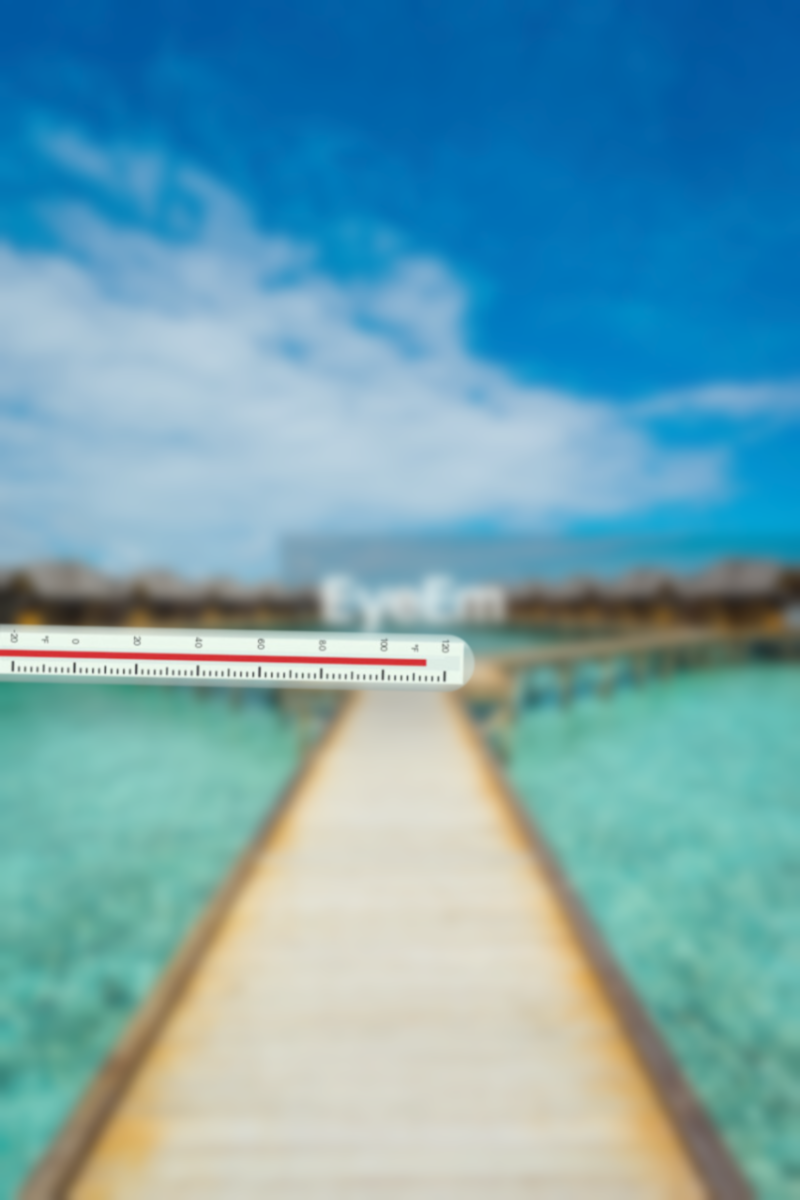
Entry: 114
